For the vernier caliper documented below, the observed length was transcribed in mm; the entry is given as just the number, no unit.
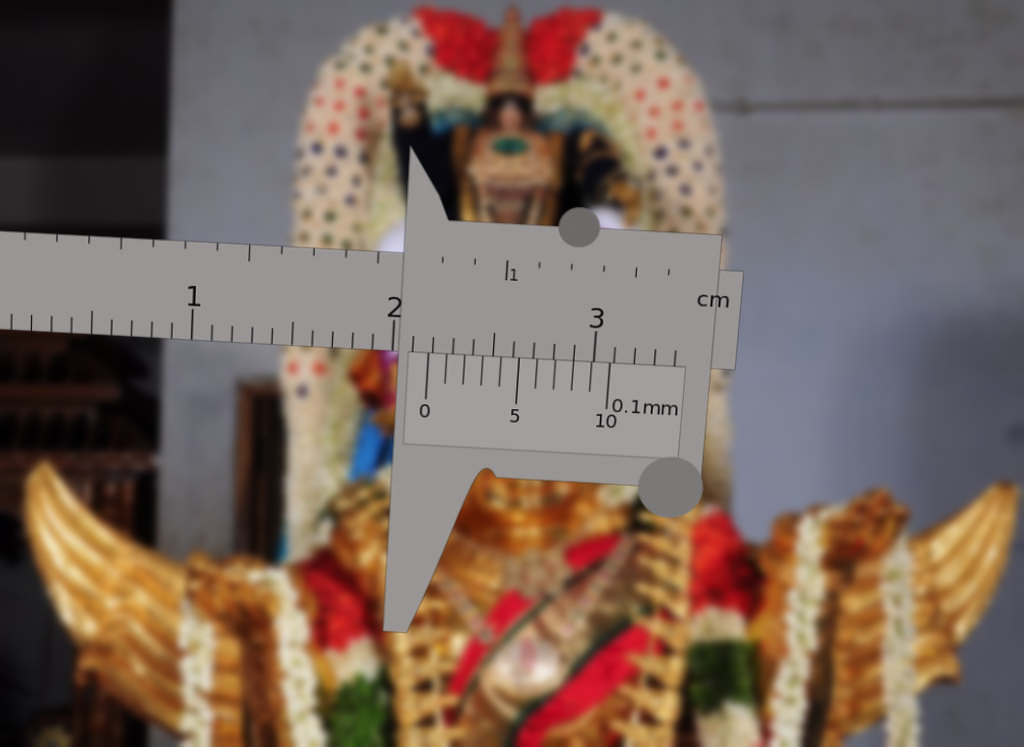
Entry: 21.8
